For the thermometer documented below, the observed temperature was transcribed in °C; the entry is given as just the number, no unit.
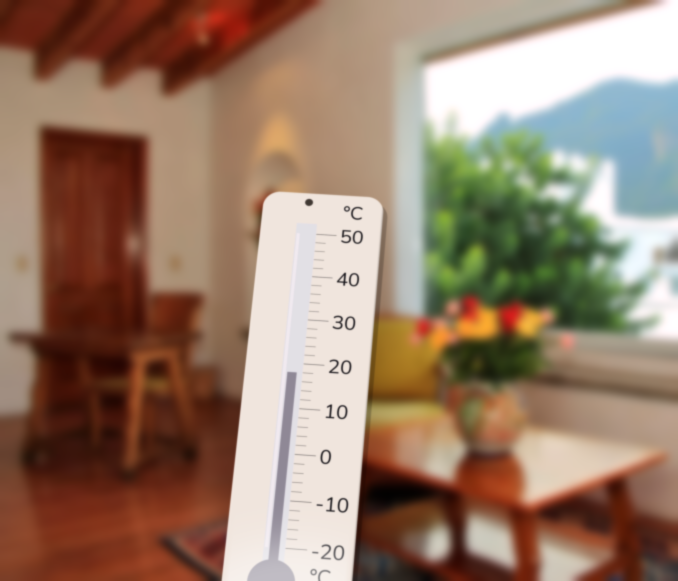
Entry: 18
